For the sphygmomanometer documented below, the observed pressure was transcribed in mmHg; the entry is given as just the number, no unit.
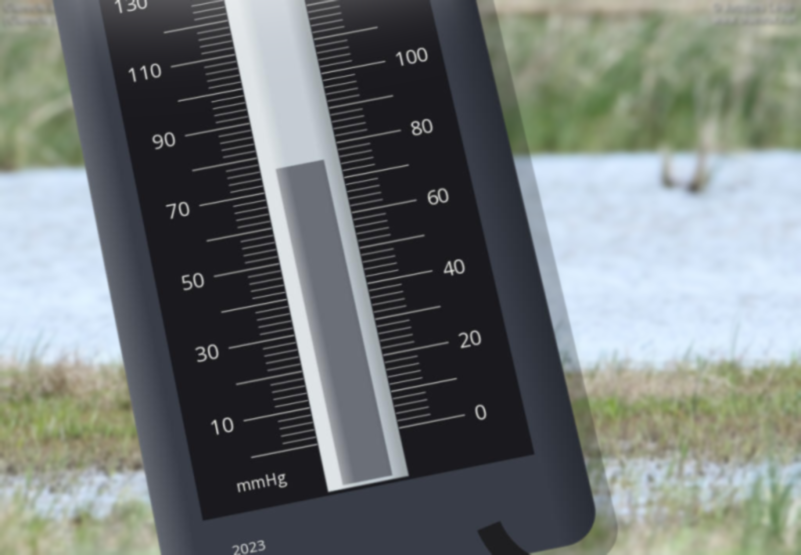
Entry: 76
